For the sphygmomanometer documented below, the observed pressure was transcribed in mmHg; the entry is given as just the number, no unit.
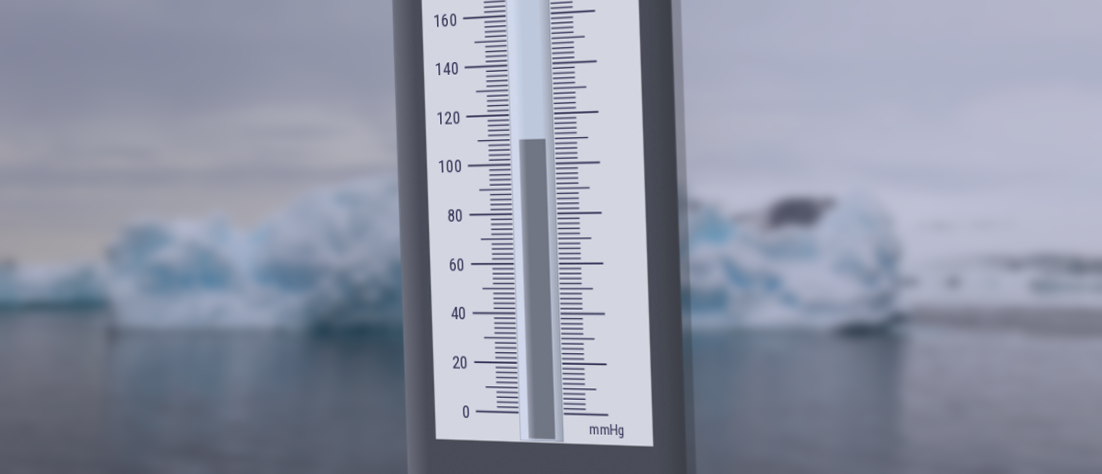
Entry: 110
